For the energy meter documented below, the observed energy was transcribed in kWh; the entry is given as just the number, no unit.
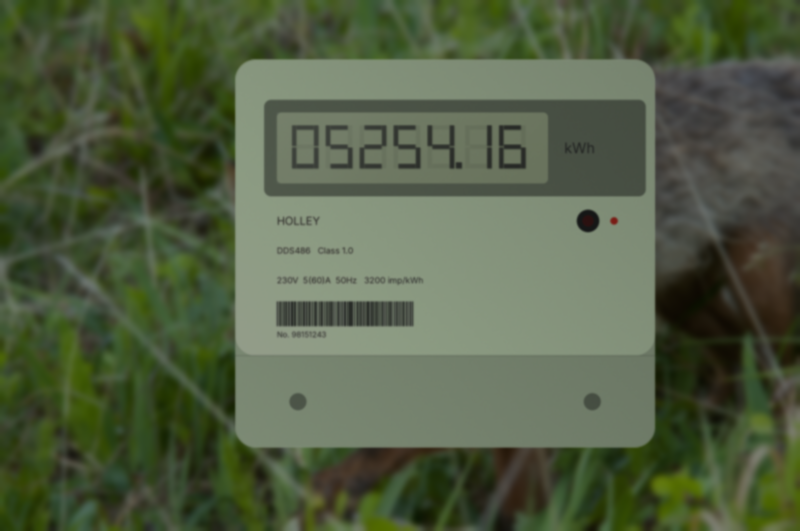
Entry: 5254.16
